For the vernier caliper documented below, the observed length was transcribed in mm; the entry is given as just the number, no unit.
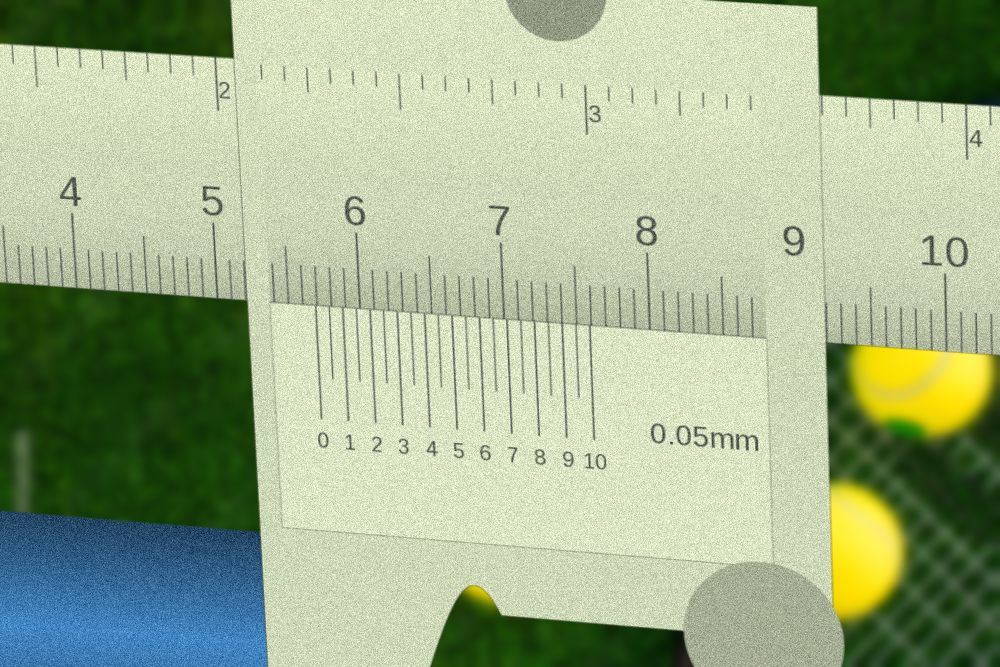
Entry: 56.9
